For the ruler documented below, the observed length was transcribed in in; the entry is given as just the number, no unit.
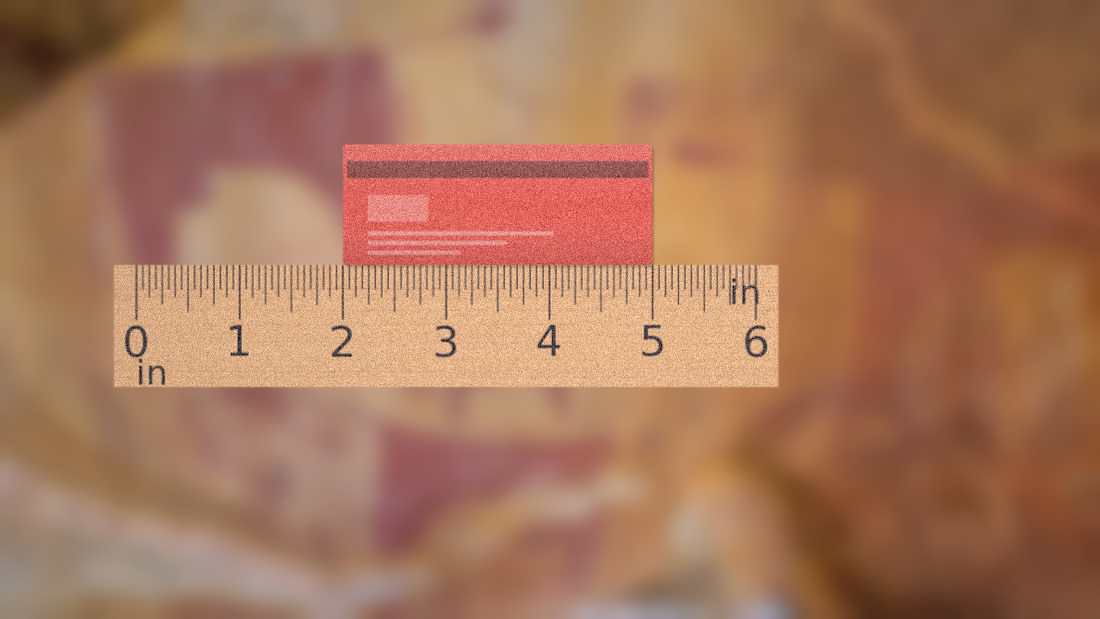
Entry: 3
